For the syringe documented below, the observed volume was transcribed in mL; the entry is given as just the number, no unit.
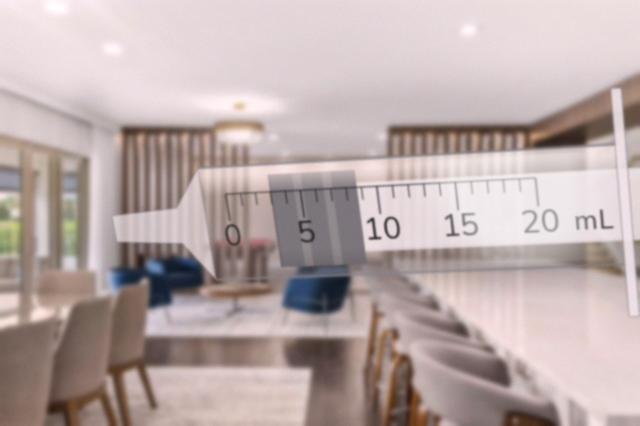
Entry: 3
